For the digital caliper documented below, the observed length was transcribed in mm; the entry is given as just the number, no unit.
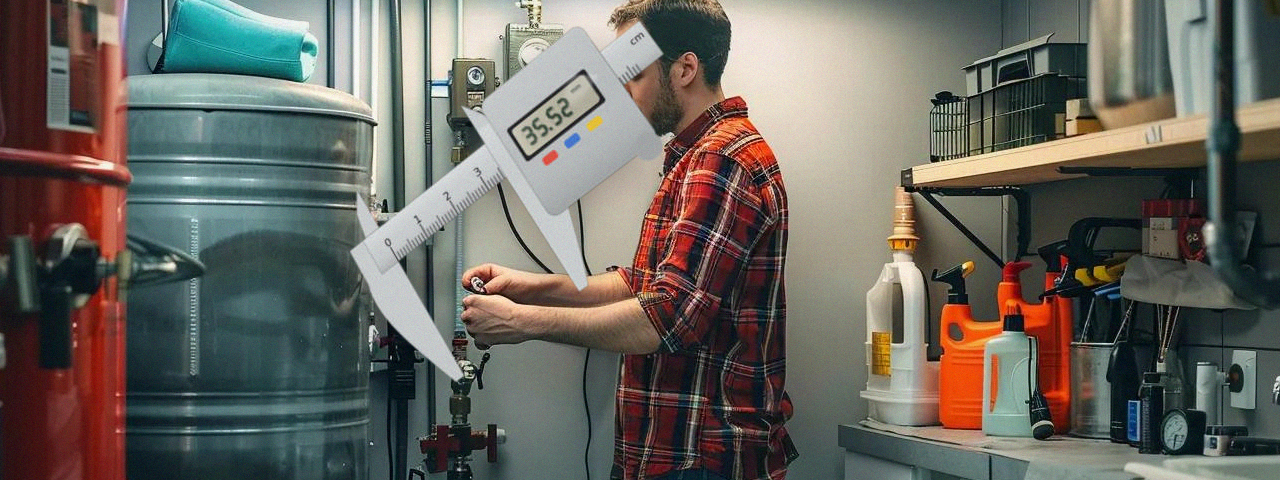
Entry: 35.52
